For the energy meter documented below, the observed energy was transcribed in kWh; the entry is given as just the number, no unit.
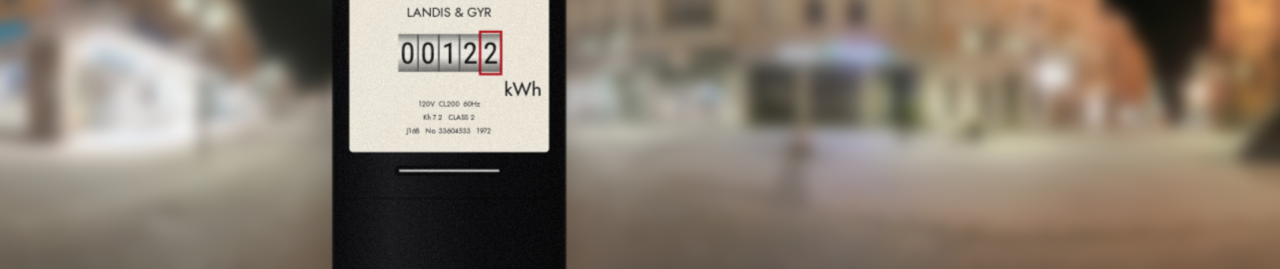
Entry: 12.2
